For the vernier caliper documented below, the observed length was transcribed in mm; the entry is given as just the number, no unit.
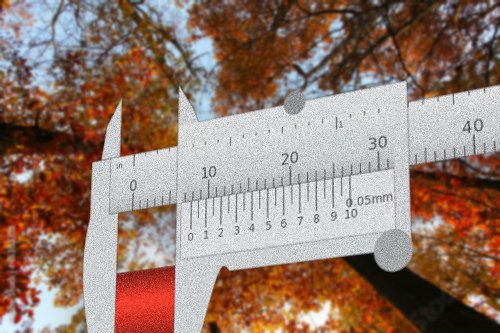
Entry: 7.8
